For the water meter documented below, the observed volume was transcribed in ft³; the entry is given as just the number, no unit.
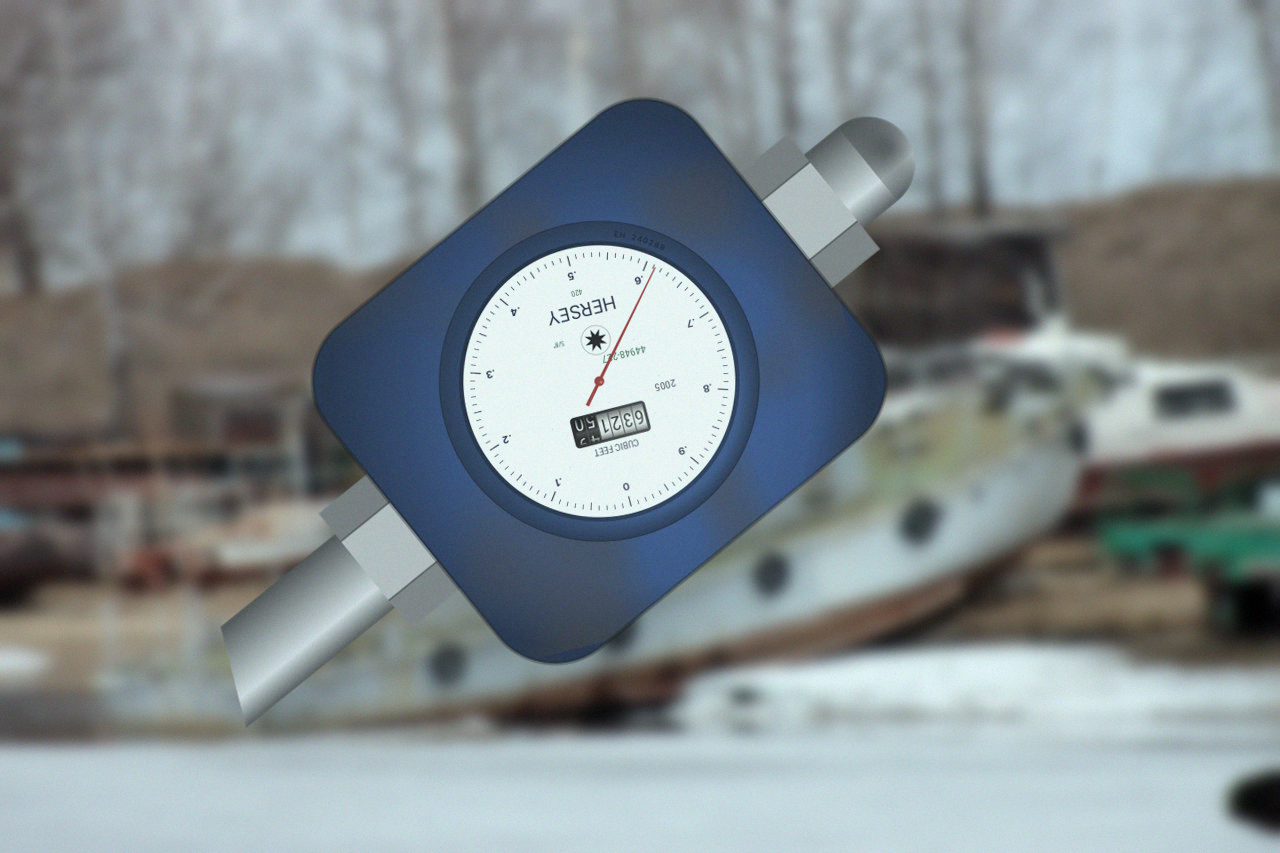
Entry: 632149.61
